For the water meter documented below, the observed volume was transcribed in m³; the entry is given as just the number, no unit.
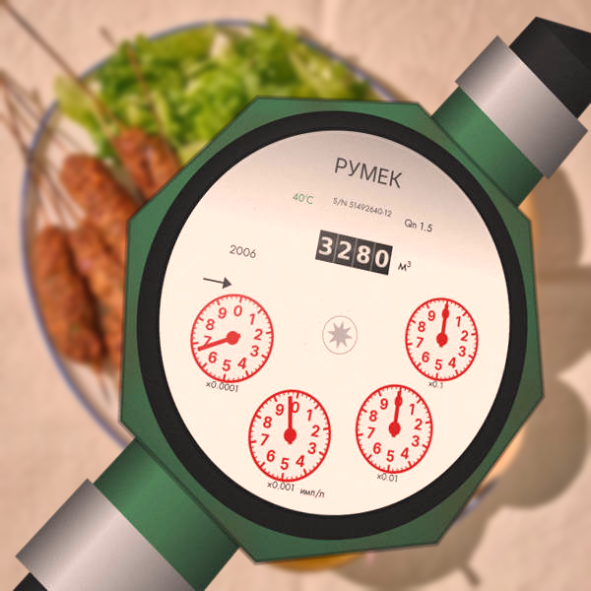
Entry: 3279.9996
